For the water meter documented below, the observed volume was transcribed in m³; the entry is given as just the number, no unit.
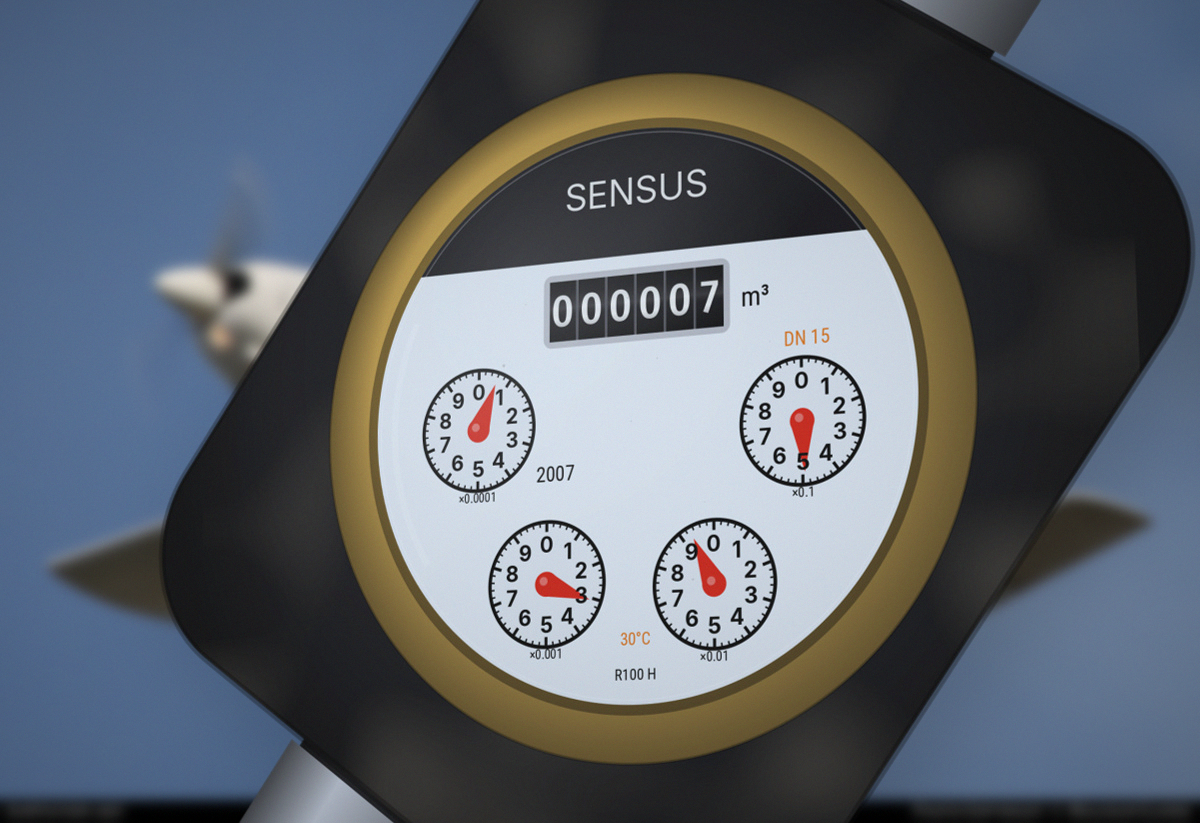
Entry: 7.4930
